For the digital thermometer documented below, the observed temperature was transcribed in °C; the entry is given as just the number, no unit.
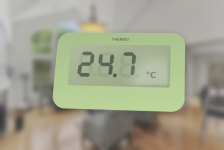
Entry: 24.7
